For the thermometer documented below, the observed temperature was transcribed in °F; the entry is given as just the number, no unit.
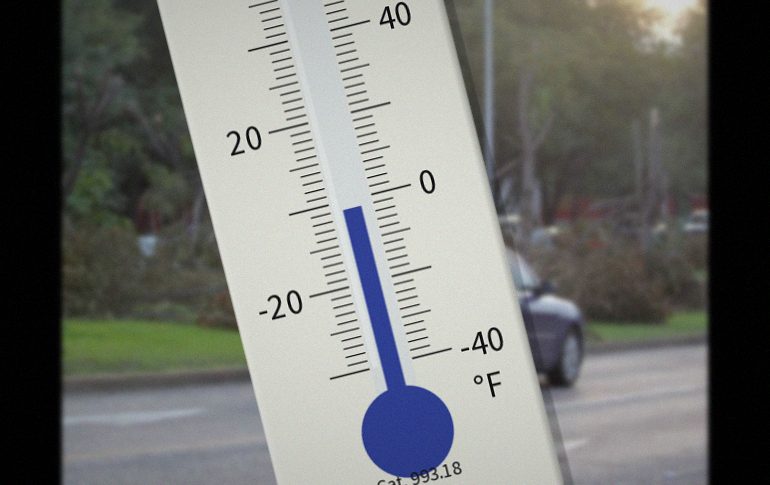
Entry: -2
